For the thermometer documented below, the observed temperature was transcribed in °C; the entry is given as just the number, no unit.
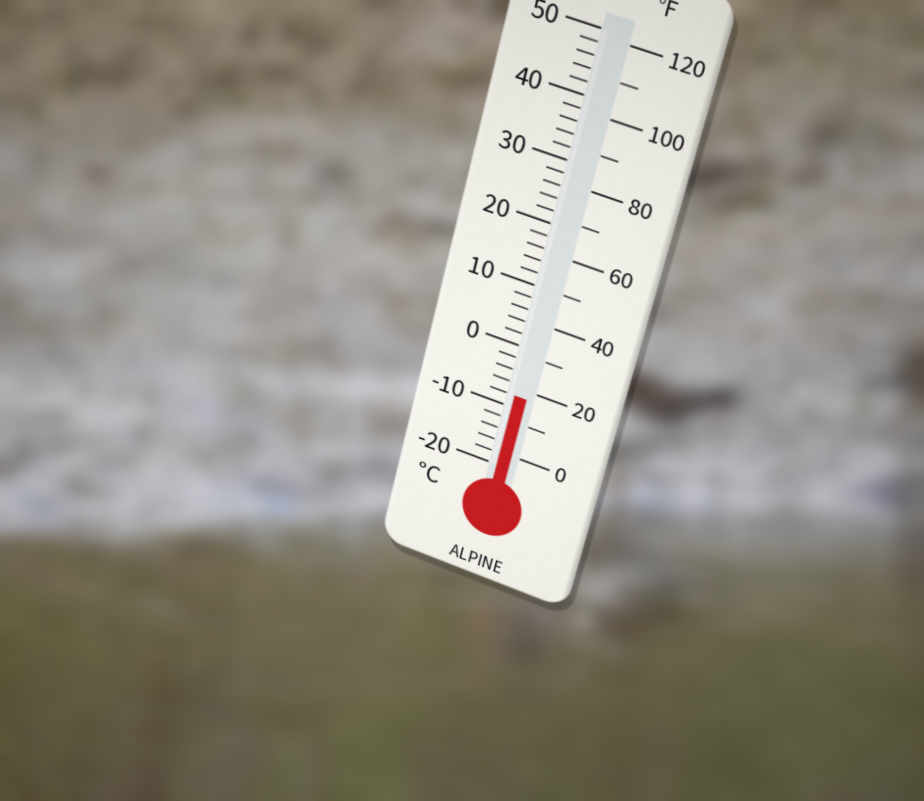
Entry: -8
